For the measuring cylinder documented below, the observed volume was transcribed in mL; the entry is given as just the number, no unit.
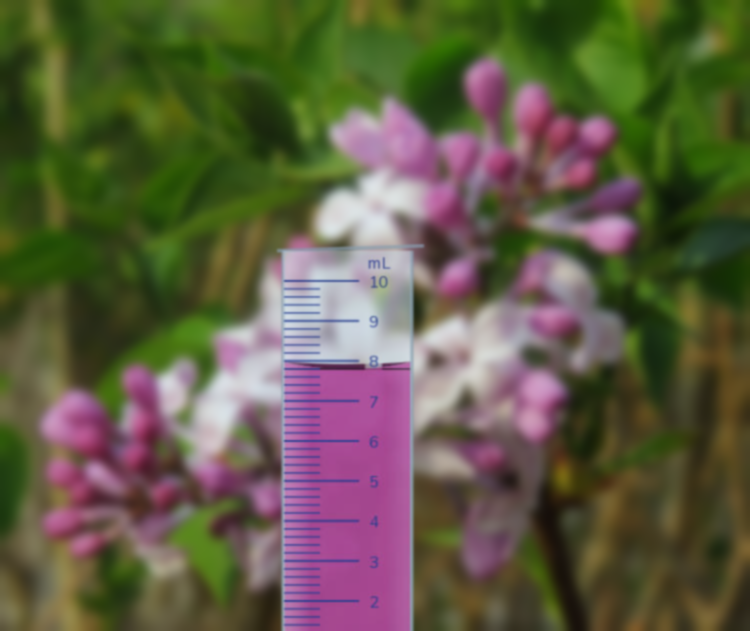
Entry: 7.8
